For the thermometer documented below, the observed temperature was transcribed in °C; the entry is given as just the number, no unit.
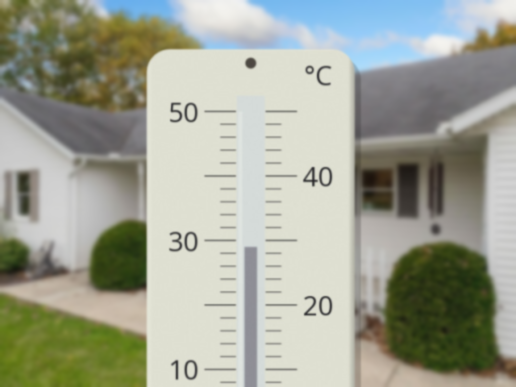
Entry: 29
